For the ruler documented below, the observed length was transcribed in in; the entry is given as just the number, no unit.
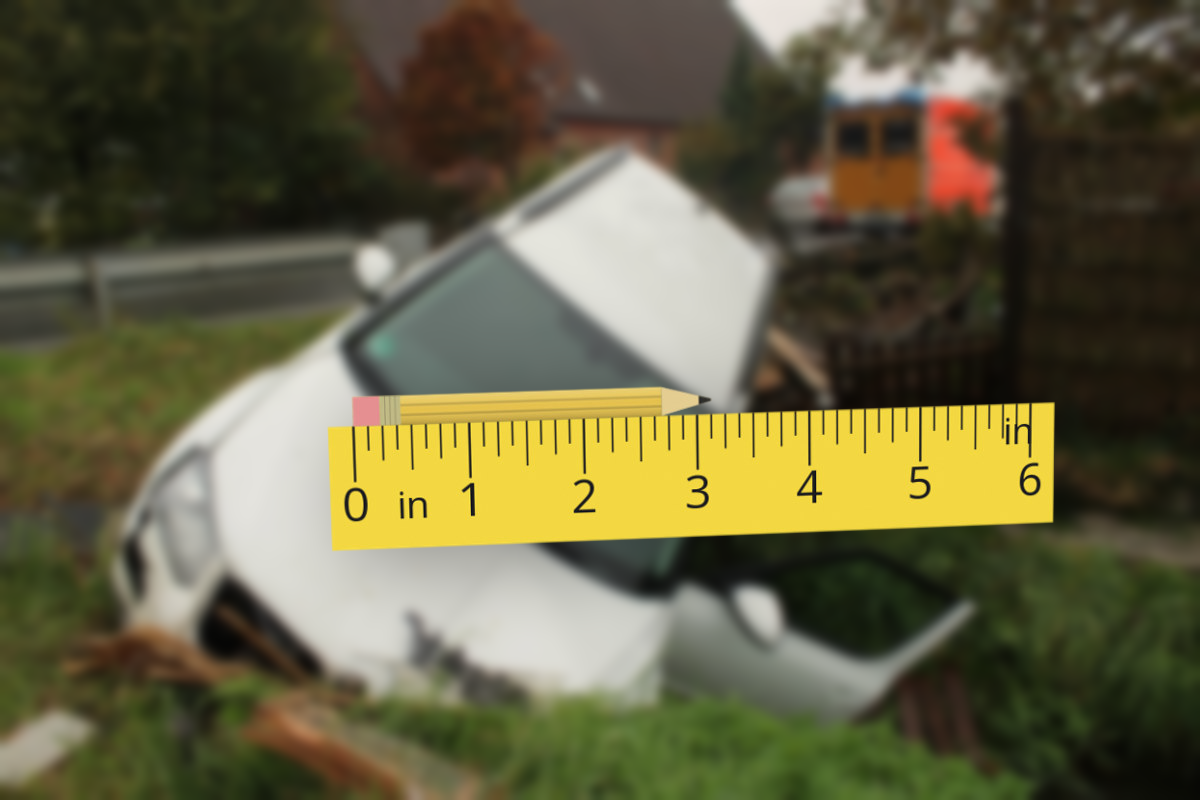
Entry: 3.125
